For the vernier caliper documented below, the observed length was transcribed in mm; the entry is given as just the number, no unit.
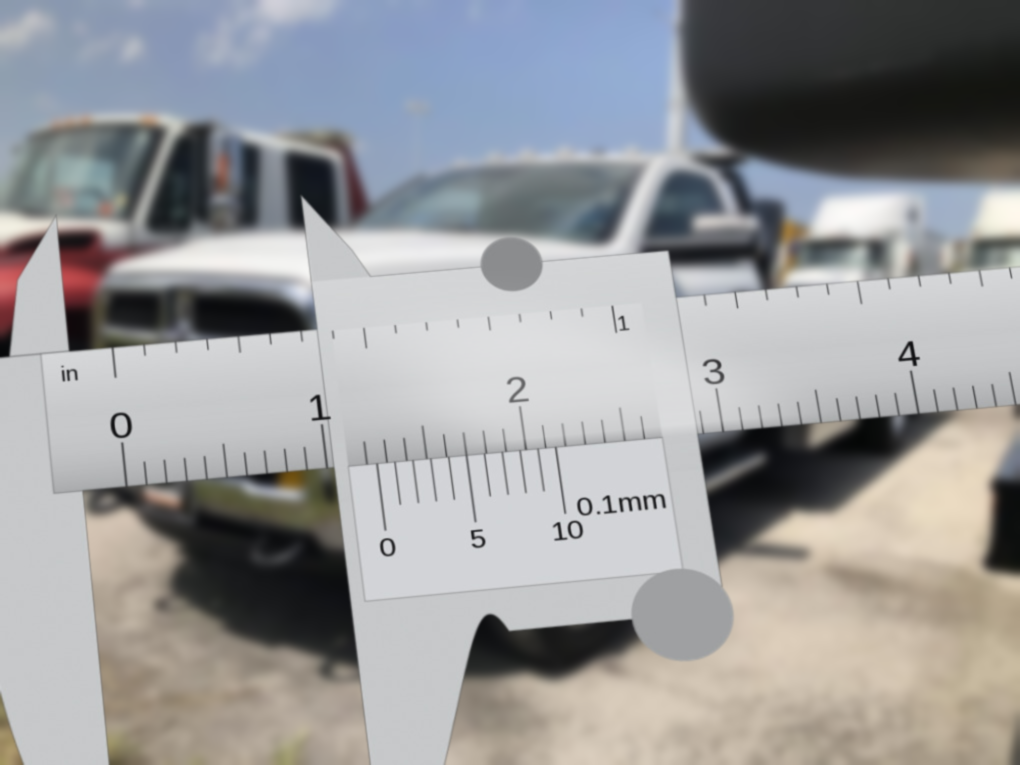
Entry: 12.5
